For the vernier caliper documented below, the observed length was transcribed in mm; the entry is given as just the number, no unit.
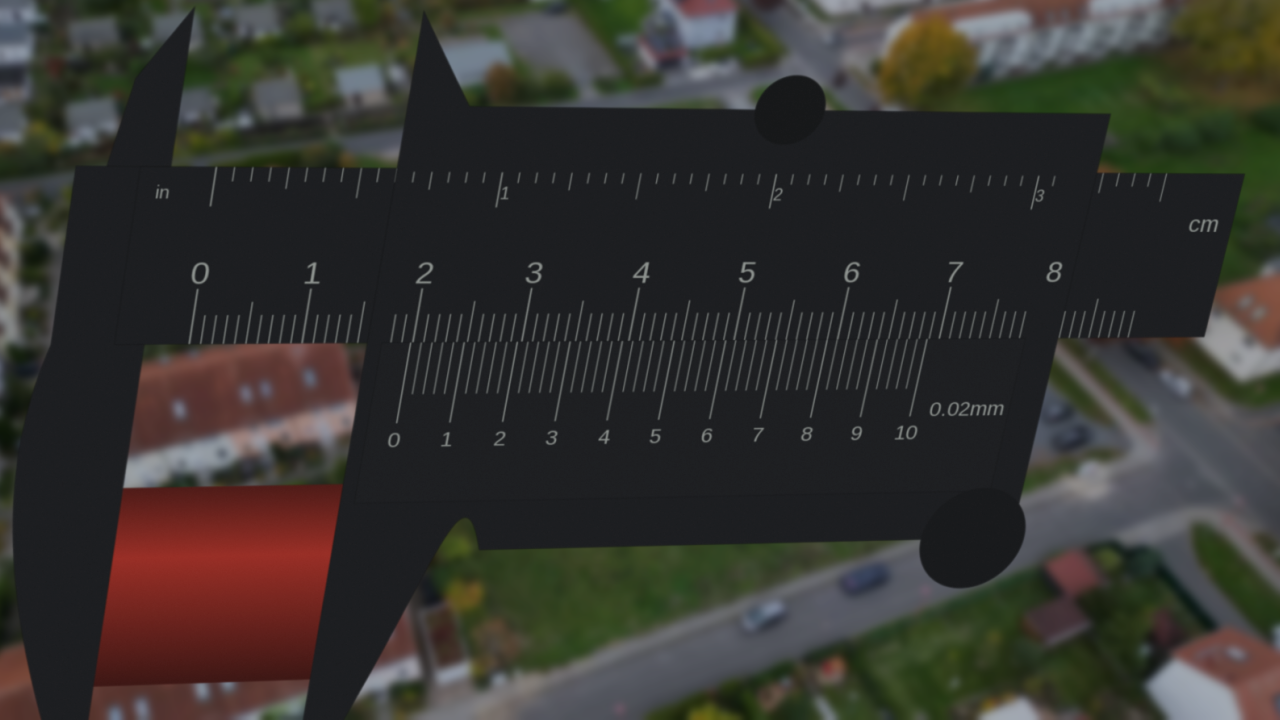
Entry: 19.8
